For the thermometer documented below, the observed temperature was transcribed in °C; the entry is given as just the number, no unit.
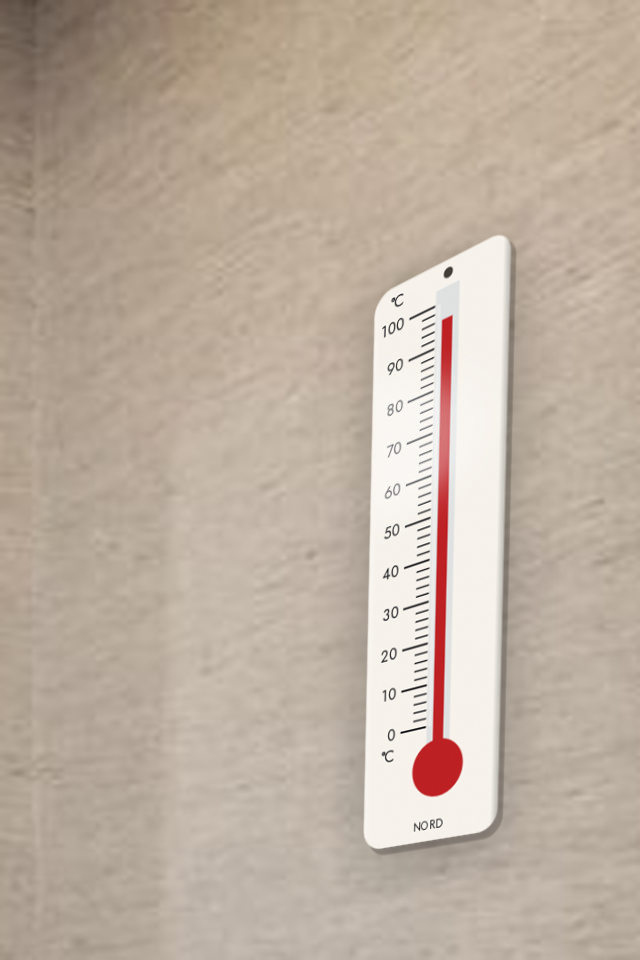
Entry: 96
